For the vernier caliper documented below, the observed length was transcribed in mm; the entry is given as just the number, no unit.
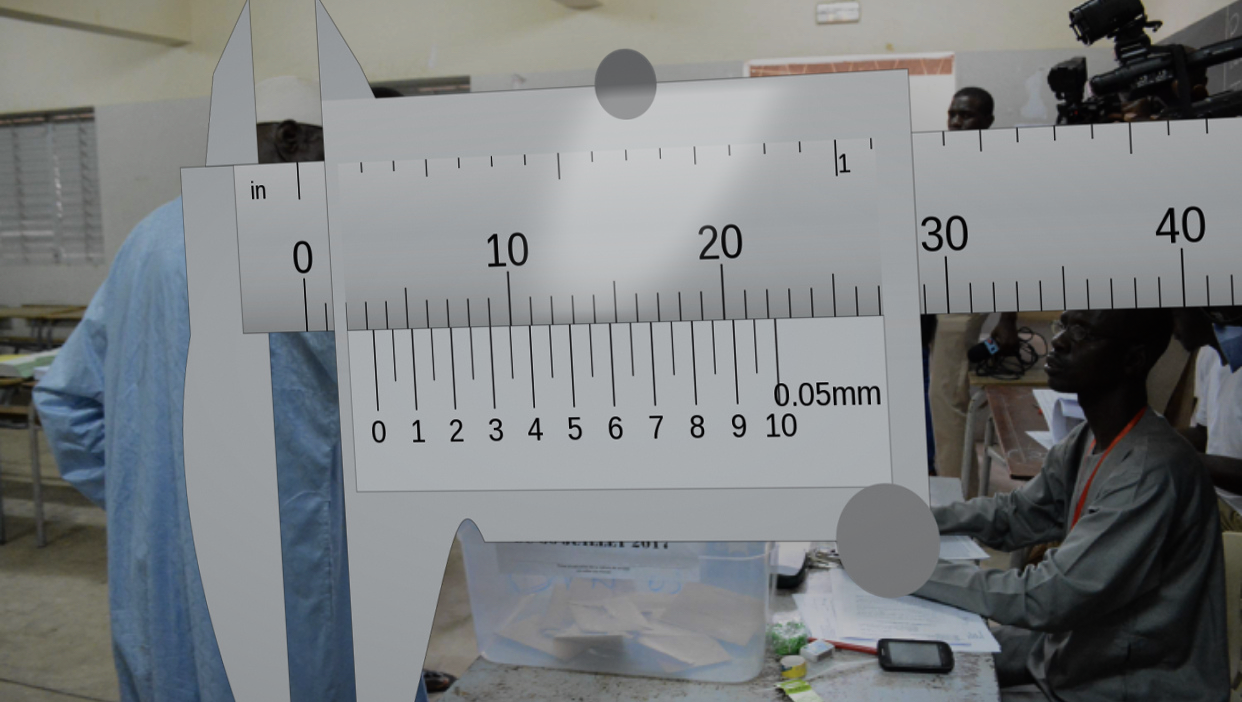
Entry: 3.3
